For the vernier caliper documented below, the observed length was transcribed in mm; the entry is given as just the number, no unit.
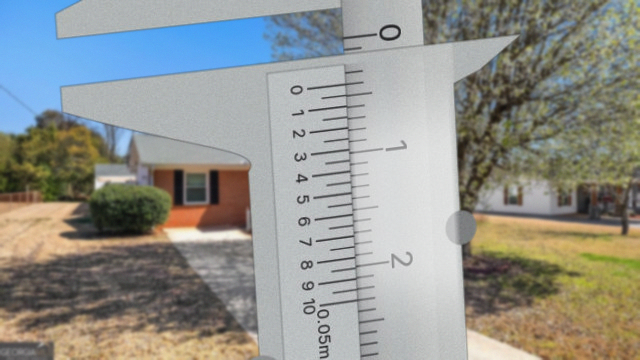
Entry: 4.0
